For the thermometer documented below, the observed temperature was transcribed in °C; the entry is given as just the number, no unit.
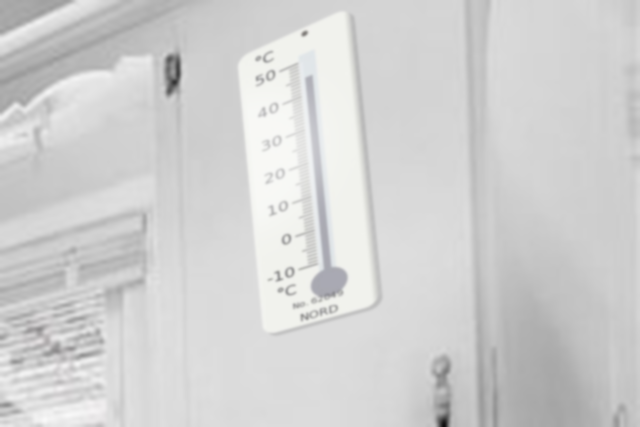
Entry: 45
